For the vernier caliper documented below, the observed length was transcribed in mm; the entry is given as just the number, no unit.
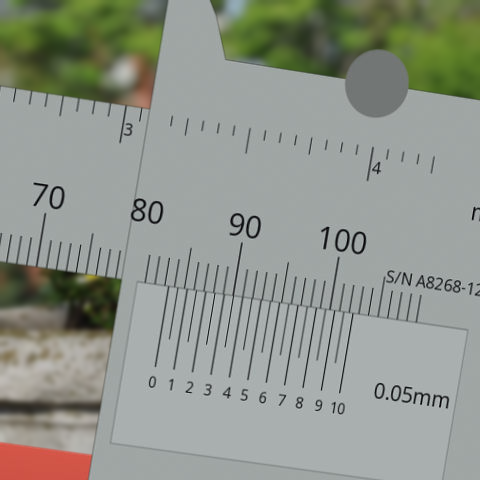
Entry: 83.4
